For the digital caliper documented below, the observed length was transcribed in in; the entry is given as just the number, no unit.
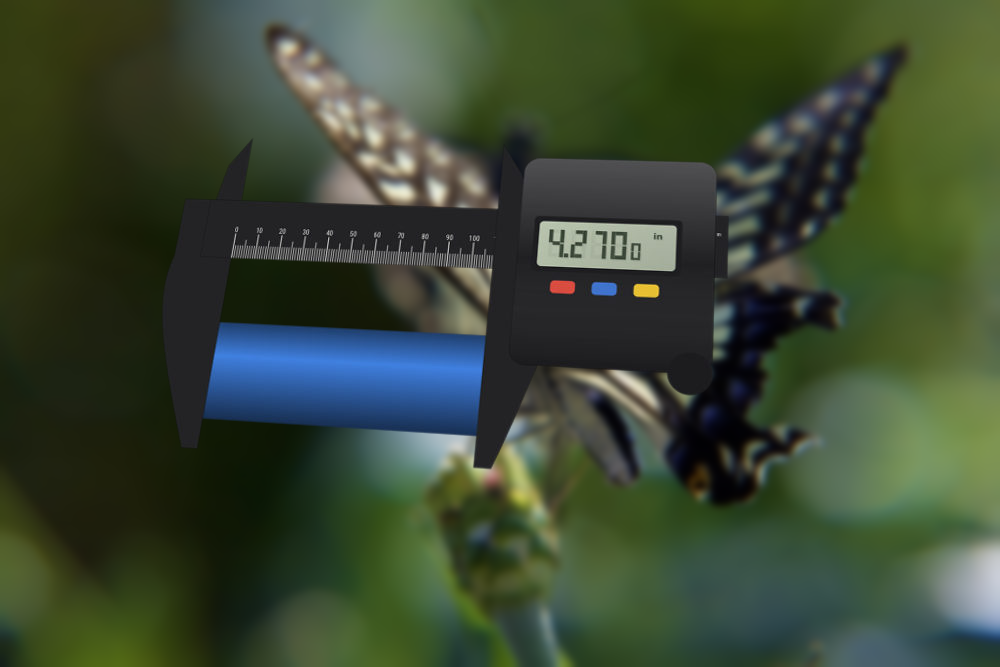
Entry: 4.2700
